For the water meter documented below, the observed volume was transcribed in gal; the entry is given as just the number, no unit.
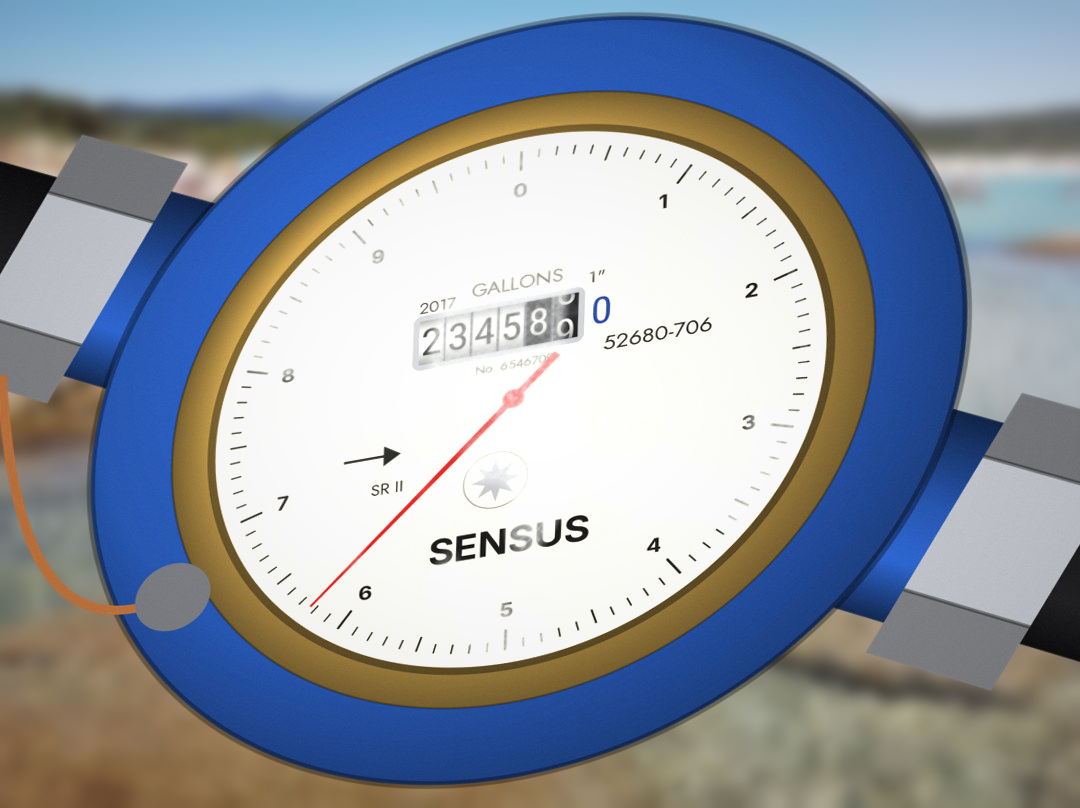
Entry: 2345886.2
